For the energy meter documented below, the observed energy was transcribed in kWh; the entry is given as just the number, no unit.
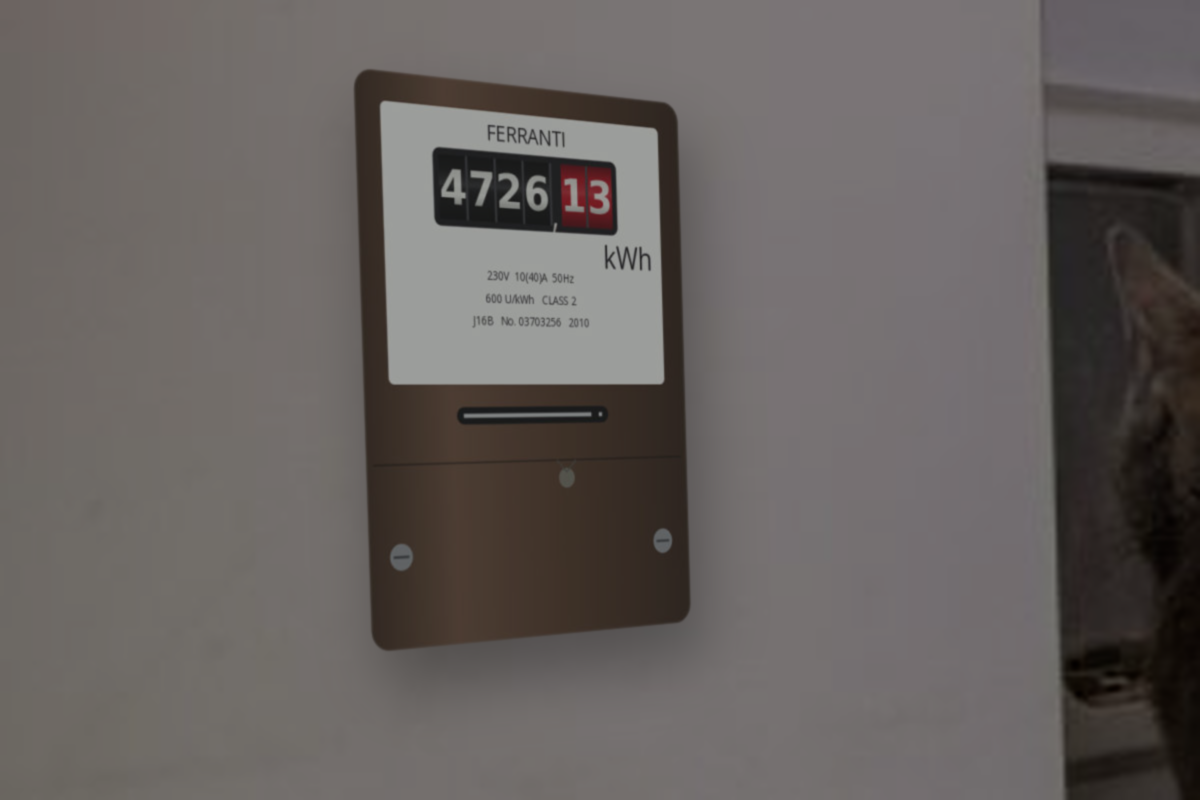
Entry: 4726.13
